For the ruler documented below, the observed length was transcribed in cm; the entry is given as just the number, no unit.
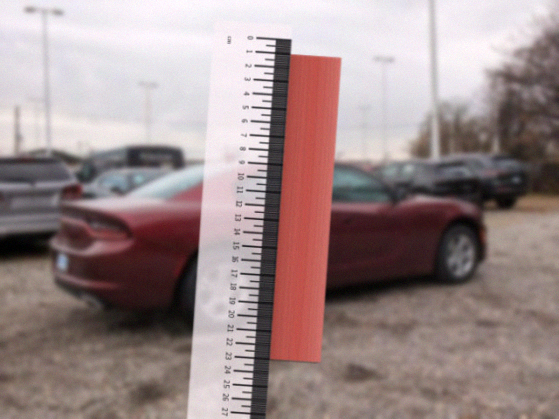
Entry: 22
